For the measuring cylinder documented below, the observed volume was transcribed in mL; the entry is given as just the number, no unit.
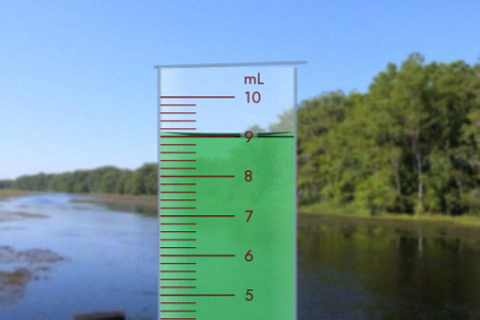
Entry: 9
